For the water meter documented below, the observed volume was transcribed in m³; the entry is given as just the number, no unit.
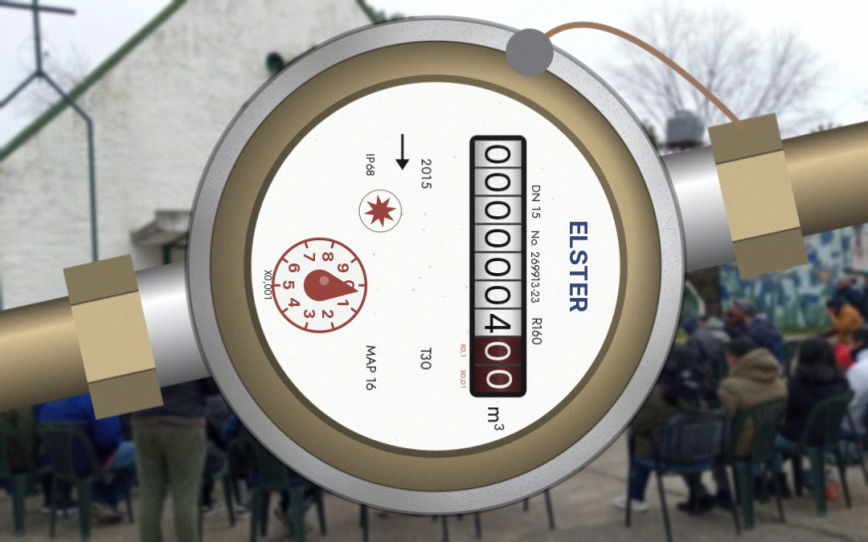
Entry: 4.000
